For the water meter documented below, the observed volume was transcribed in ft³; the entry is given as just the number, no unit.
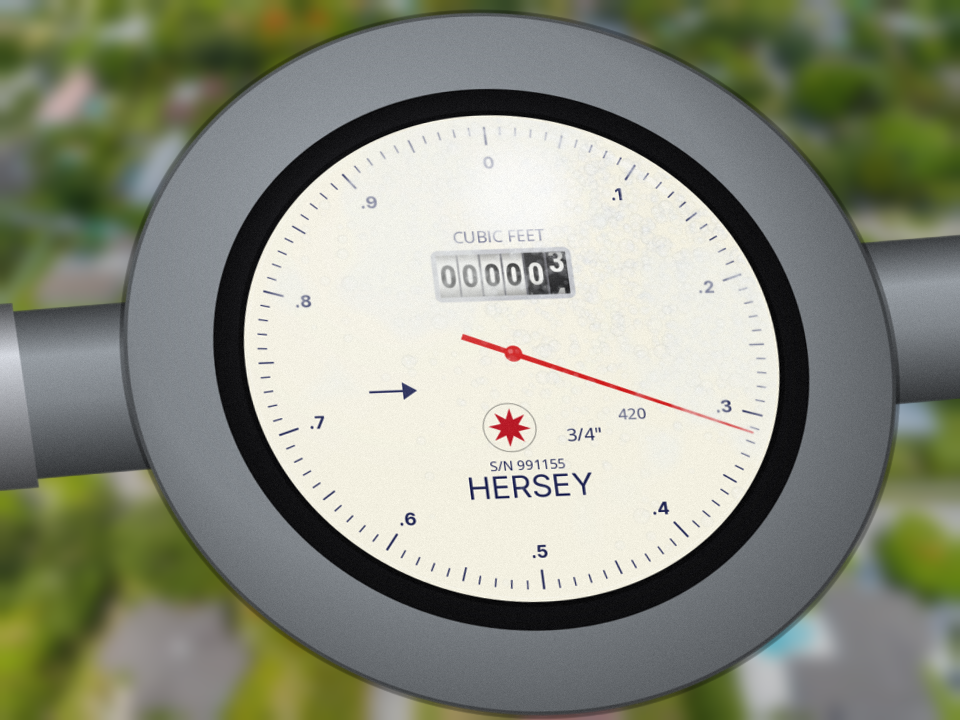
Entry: 3.31
